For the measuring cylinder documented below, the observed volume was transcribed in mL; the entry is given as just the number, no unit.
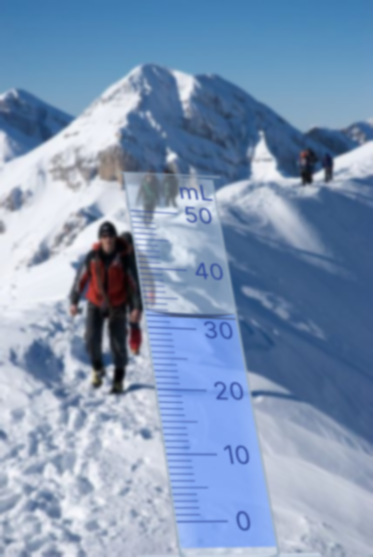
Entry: 32
